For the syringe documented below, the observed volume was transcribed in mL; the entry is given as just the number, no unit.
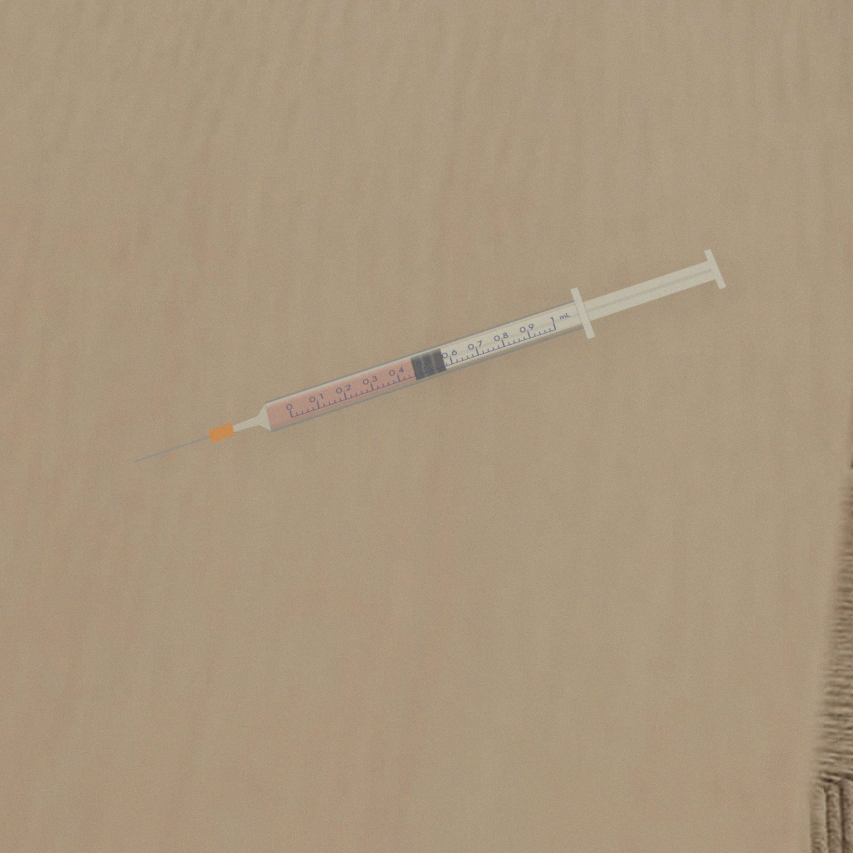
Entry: 0.46
